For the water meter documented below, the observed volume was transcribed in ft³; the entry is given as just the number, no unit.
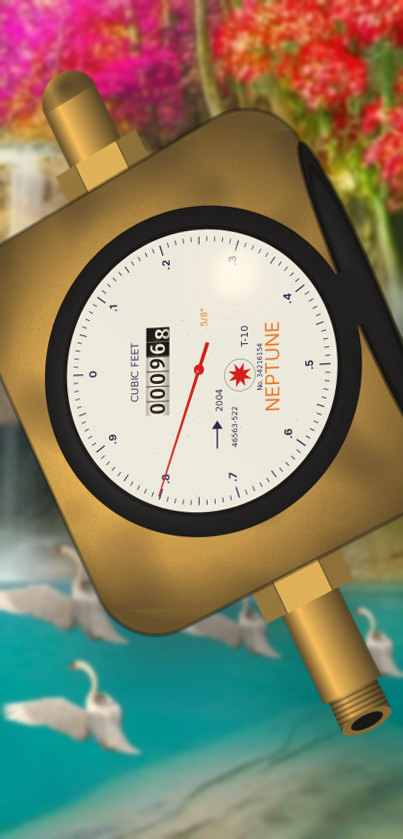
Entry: 967.80
